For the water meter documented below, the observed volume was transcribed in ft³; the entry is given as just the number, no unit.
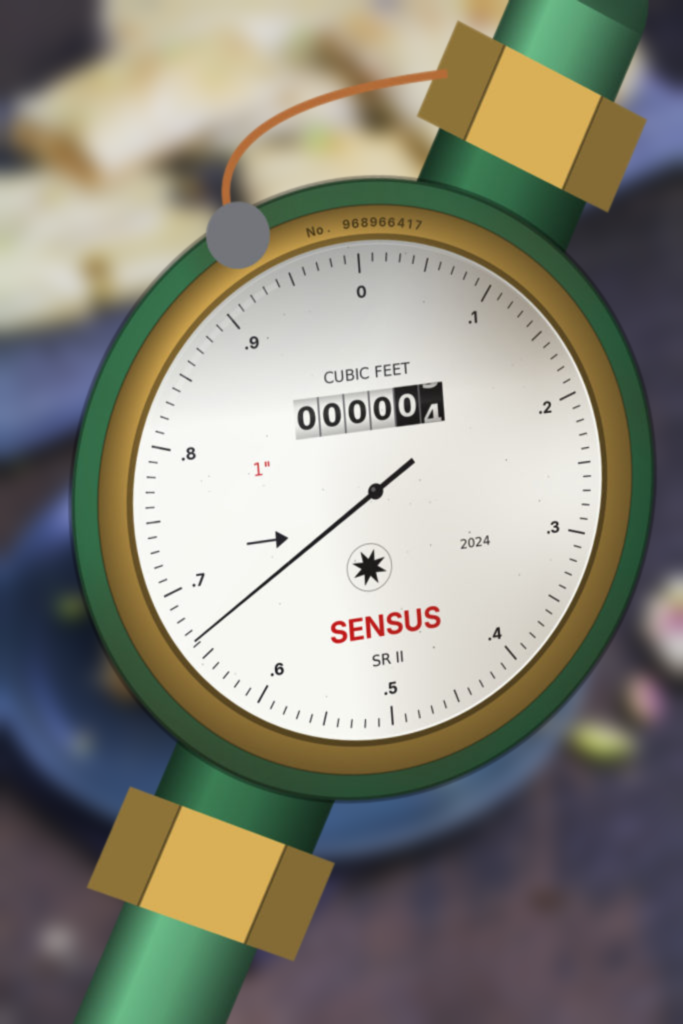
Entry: 3.66
